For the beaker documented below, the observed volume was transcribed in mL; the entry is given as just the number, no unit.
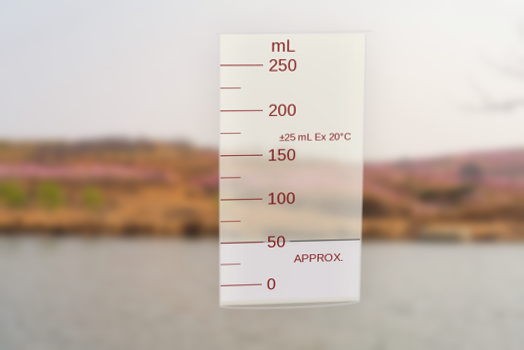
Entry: 50
